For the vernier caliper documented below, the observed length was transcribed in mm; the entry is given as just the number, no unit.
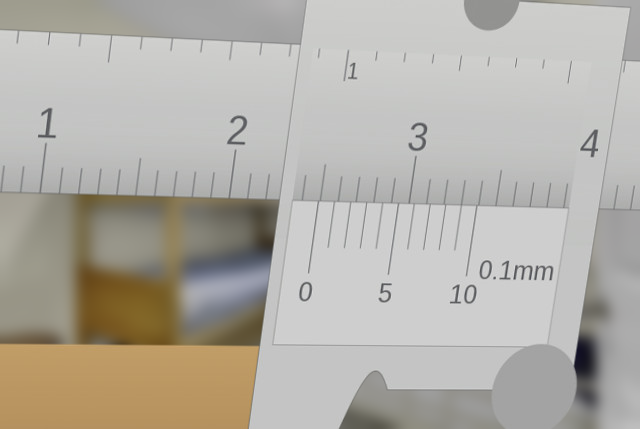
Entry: 24.9
